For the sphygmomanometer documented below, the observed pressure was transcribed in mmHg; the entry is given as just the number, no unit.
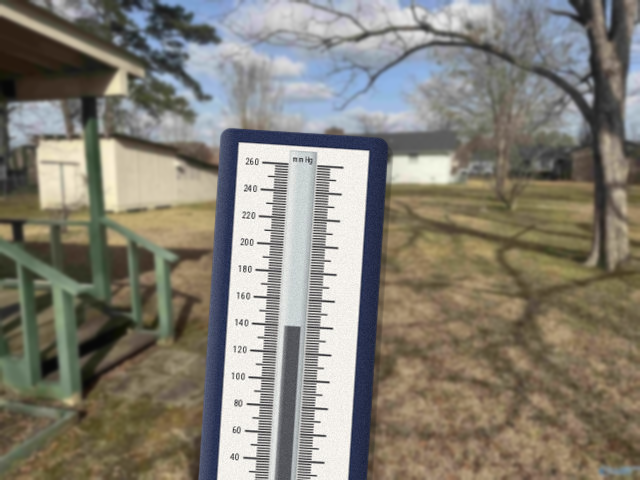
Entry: 140
